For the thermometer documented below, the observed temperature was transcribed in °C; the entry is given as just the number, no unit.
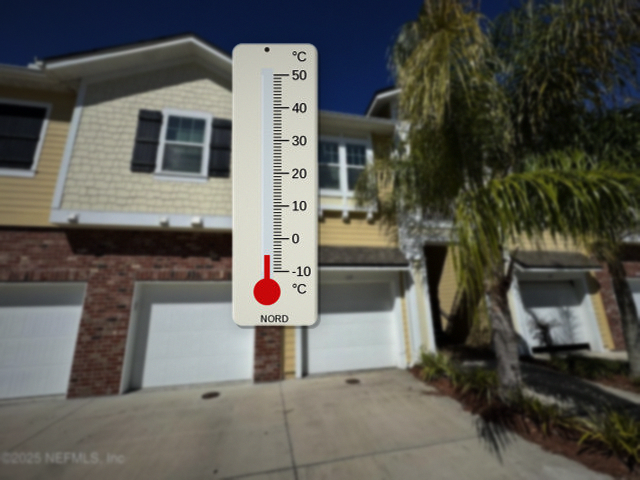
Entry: -5
